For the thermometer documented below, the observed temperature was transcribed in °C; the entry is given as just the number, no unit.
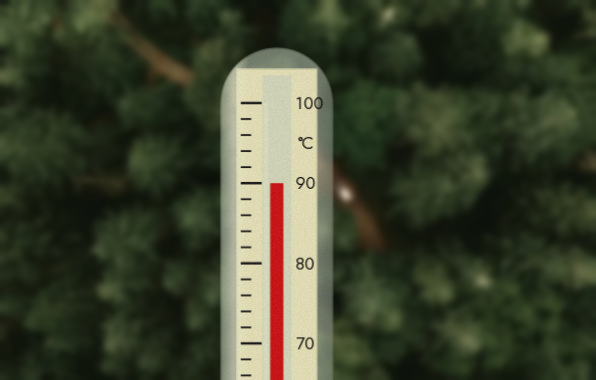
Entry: 90
